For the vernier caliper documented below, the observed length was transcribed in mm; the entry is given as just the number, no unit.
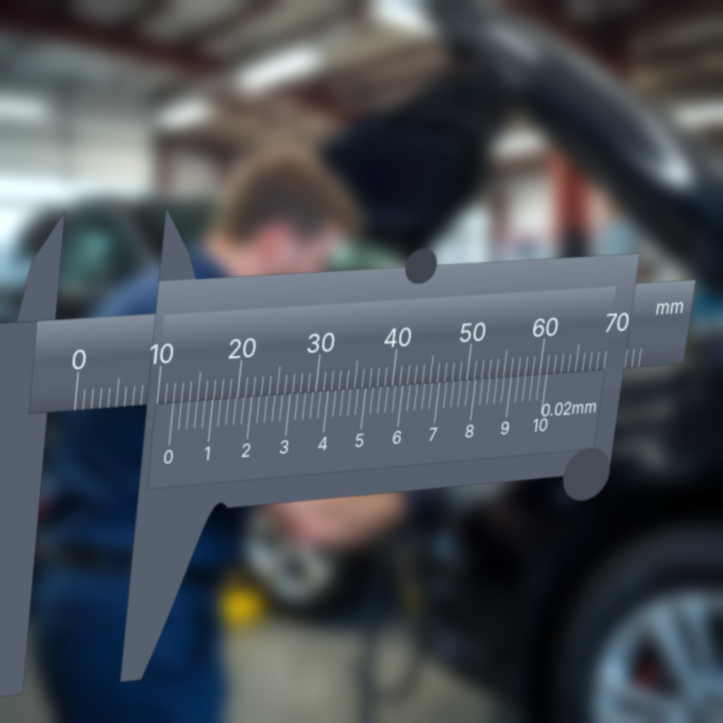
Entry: 12.0
